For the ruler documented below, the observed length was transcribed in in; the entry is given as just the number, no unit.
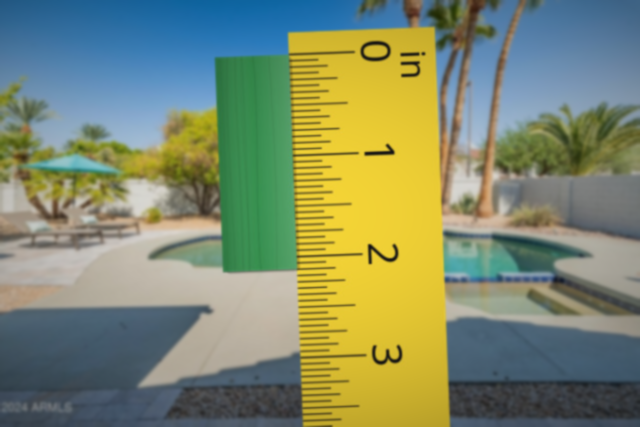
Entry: 2.125
